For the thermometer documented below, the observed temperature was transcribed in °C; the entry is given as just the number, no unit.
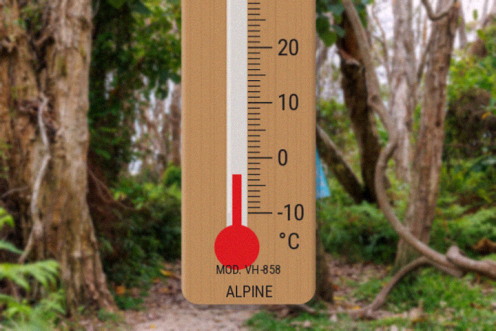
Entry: -3
